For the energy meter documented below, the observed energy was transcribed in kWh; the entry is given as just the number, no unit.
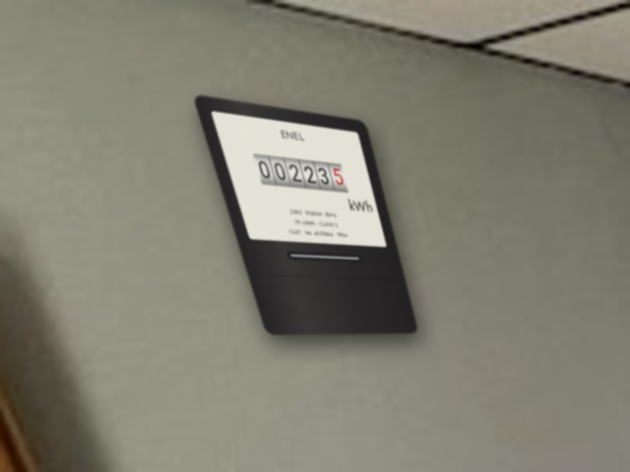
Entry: 223.5
